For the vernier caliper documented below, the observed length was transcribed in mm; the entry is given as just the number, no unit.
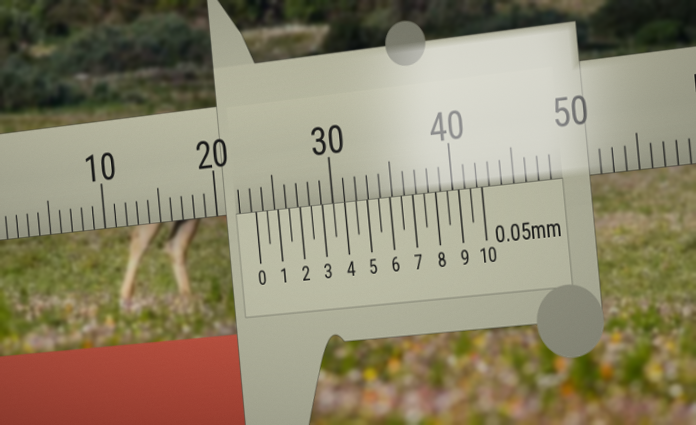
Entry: 23.4
